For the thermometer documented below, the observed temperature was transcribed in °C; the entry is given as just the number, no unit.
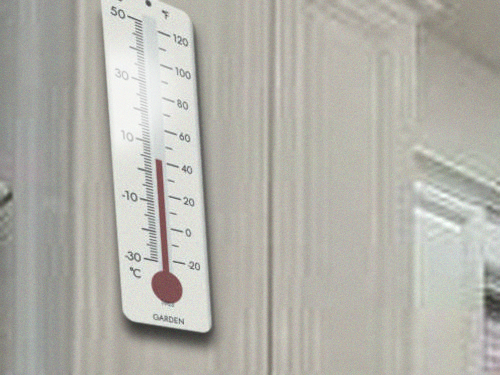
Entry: 5
